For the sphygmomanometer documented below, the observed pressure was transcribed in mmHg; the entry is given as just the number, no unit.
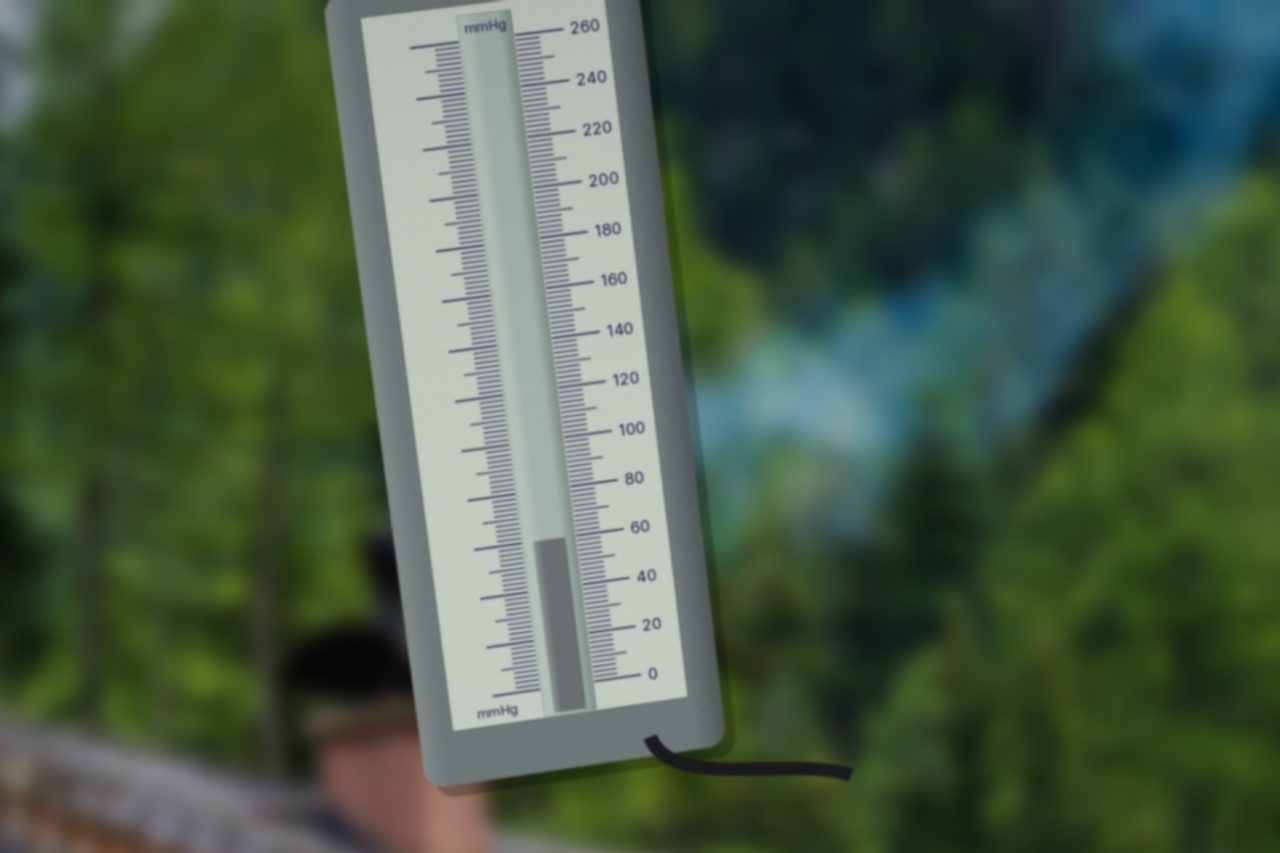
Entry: 60
